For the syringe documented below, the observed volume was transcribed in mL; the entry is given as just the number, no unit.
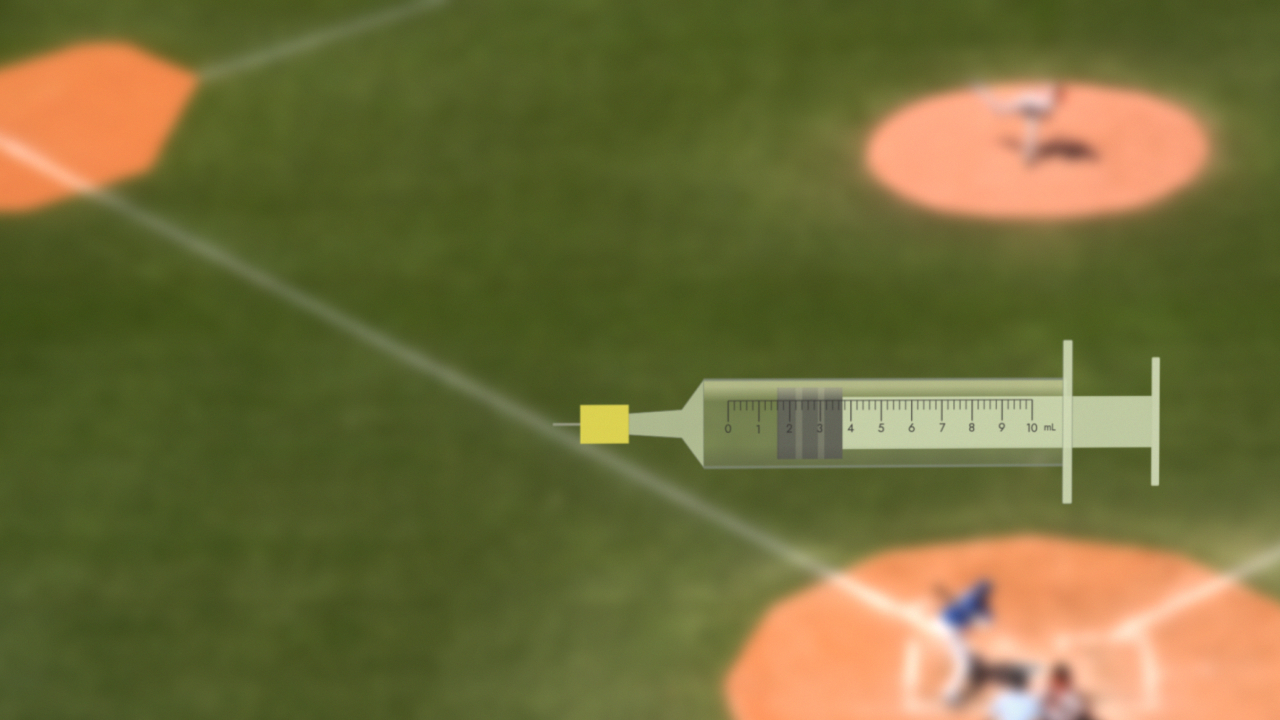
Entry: 1.6
